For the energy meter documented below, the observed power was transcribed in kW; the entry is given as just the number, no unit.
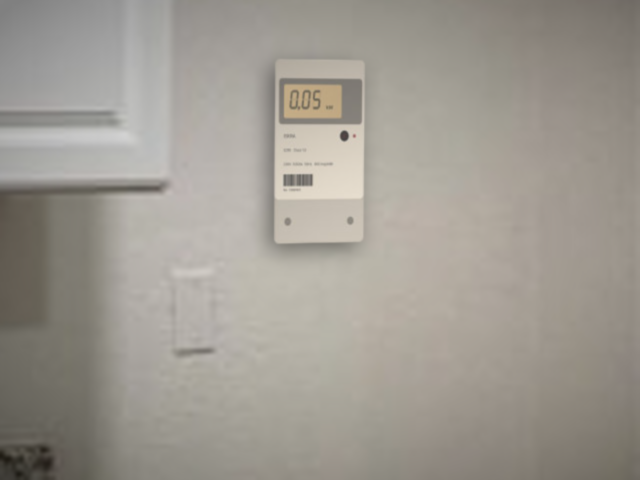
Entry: 0.05
